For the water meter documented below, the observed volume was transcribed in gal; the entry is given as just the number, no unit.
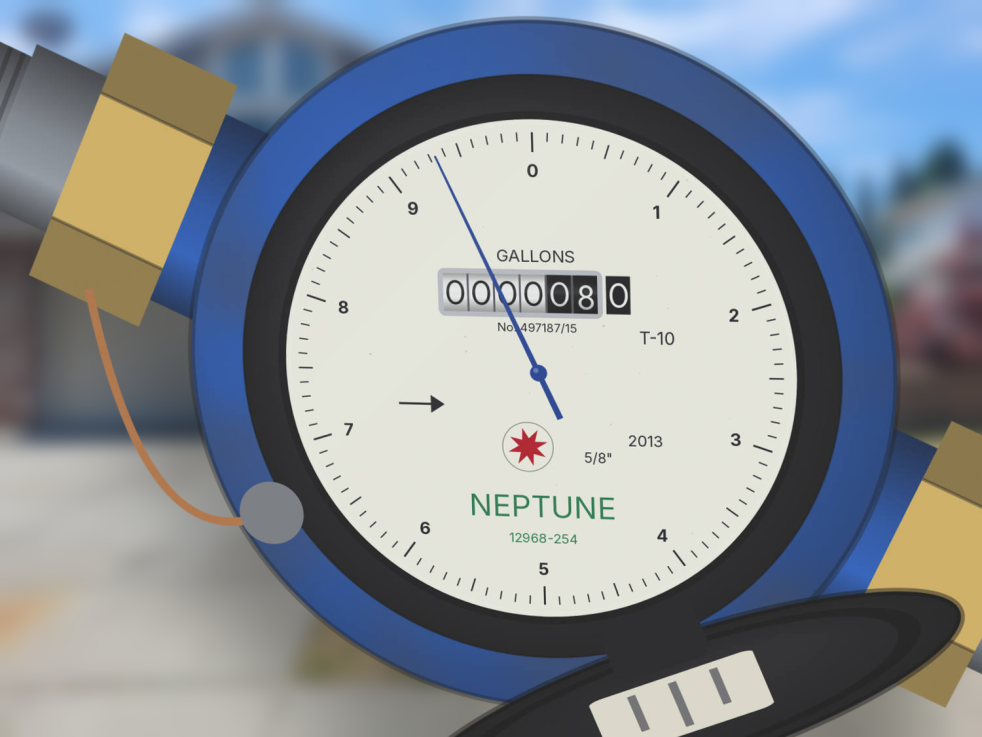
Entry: 79.3
